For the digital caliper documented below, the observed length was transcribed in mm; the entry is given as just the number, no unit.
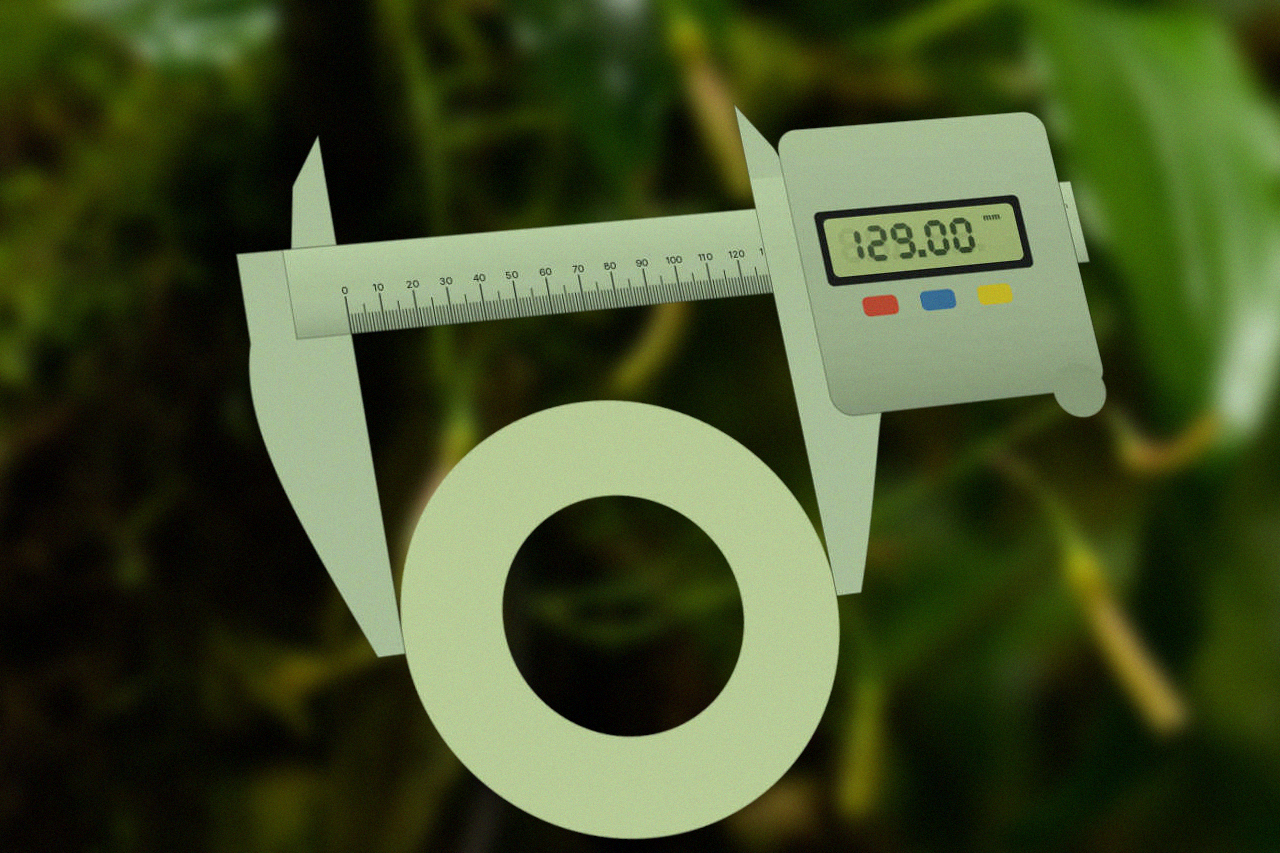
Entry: 129.00
